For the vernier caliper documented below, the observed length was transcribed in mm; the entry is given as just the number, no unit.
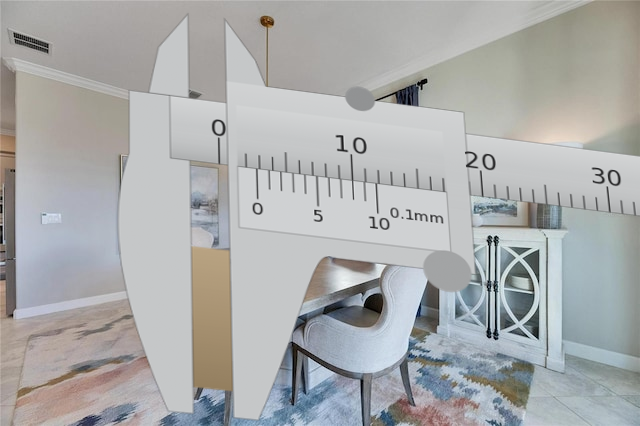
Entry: 2.8
